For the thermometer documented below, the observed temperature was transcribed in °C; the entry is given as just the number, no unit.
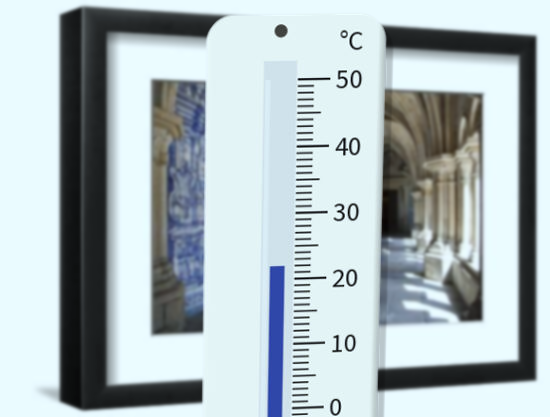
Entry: 22
